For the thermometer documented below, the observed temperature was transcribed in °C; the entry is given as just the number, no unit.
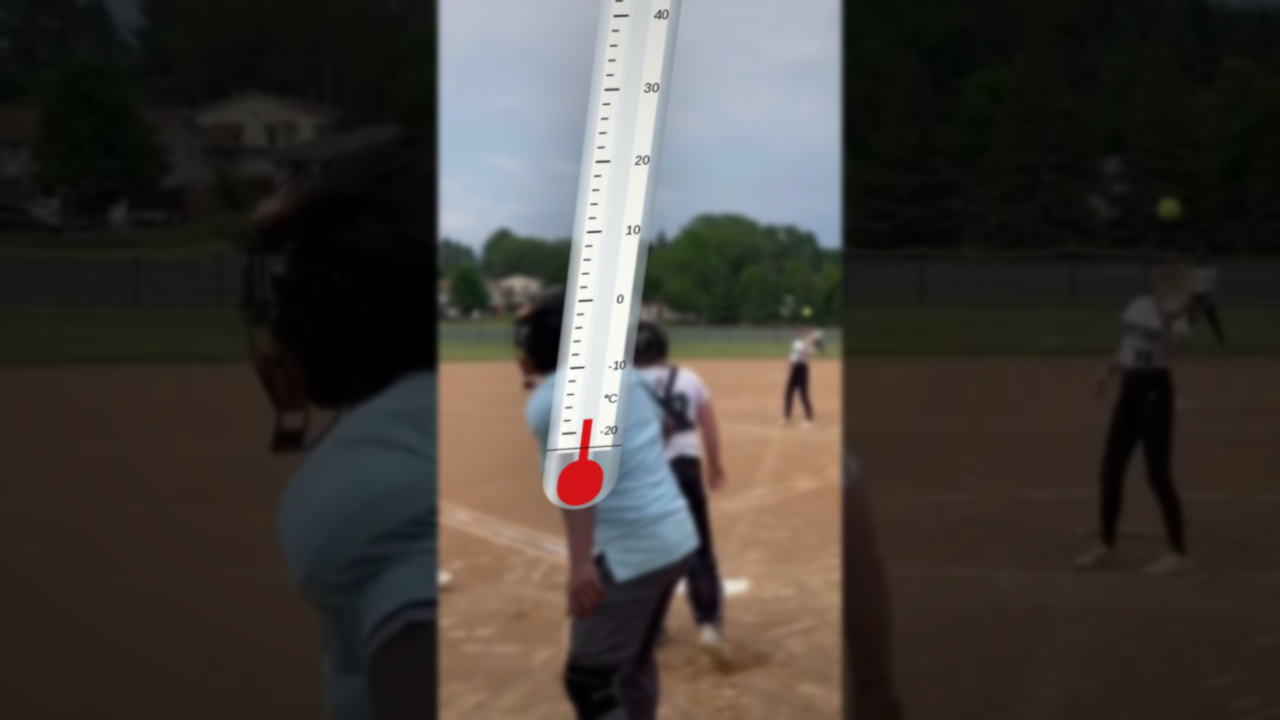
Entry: -18
